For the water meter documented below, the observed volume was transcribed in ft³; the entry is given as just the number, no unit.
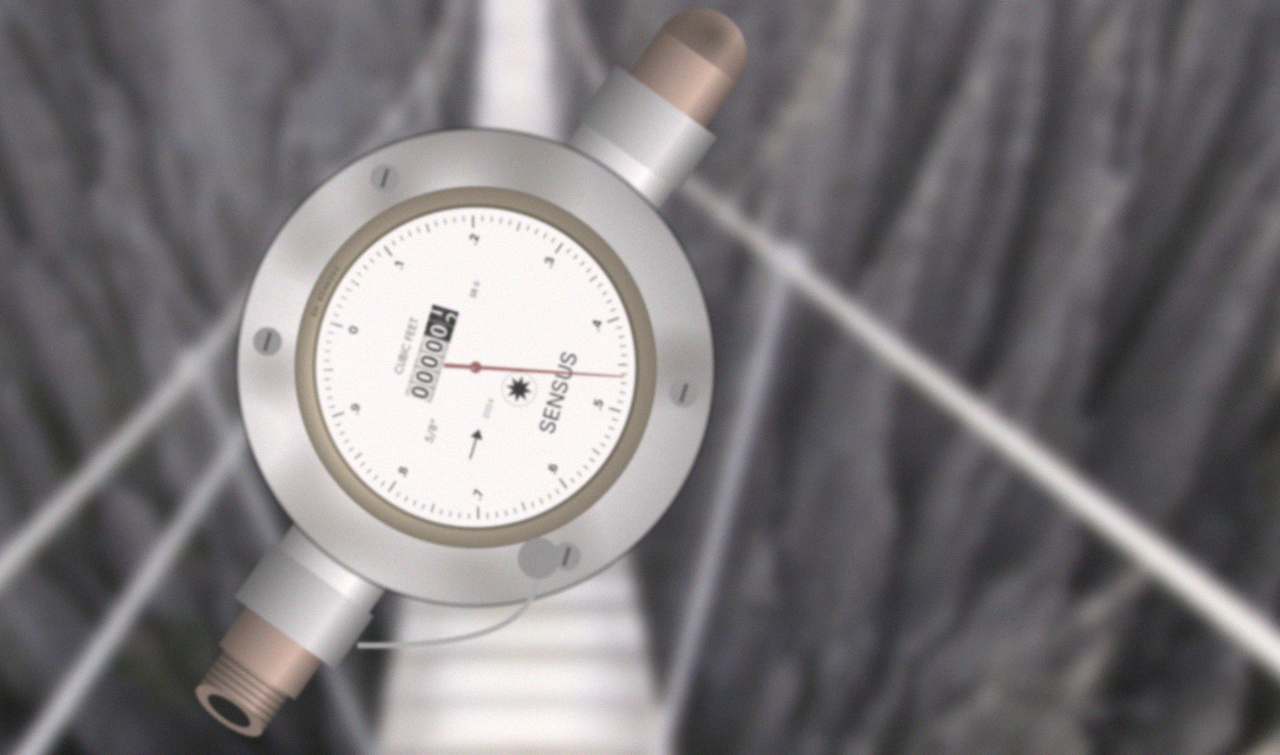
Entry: 1.46
